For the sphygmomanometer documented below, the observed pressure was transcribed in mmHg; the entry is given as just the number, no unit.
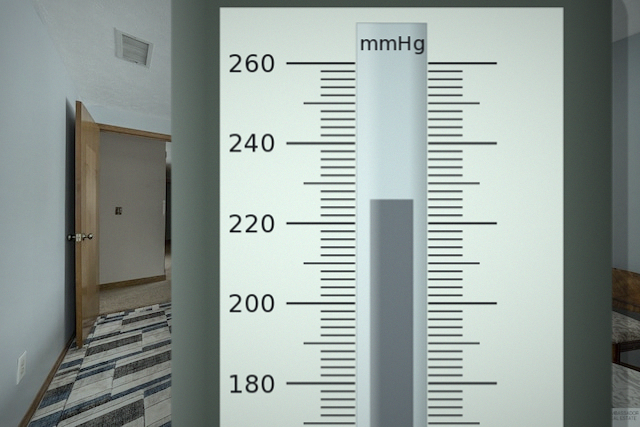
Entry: 226
